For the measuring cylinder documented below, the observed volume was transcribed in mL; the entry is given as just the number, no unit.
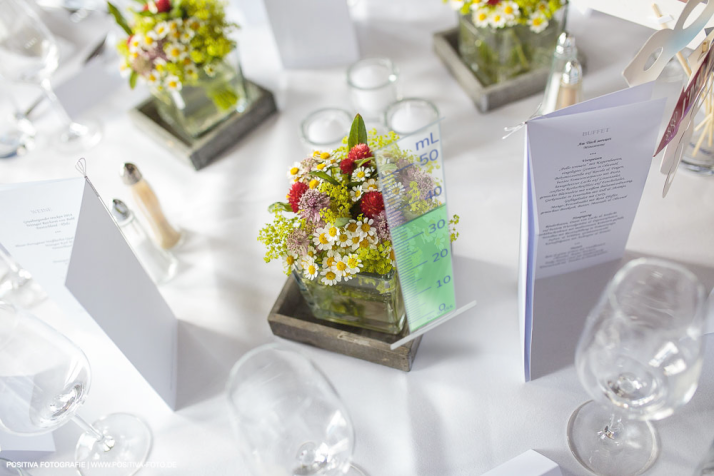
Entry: 35
